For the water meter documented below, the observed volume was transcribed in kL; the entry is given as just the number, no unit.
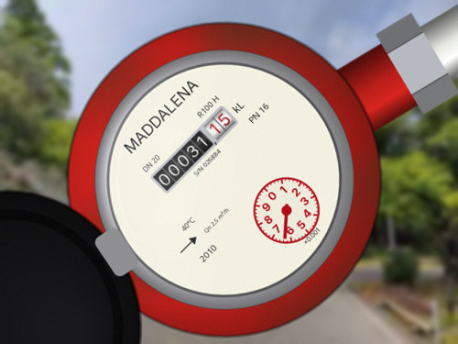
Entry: 31.156
